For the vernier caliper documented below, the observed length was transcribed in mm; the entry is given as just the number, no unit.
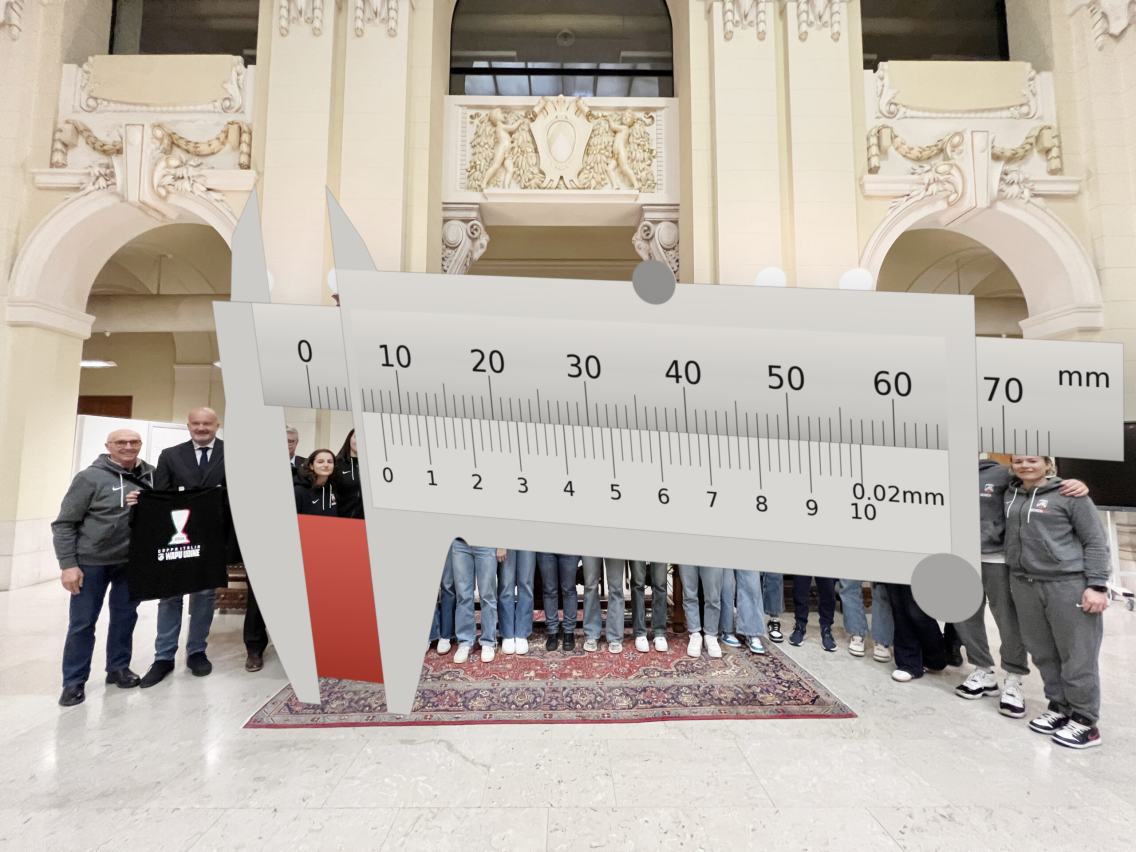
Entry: 7.8
